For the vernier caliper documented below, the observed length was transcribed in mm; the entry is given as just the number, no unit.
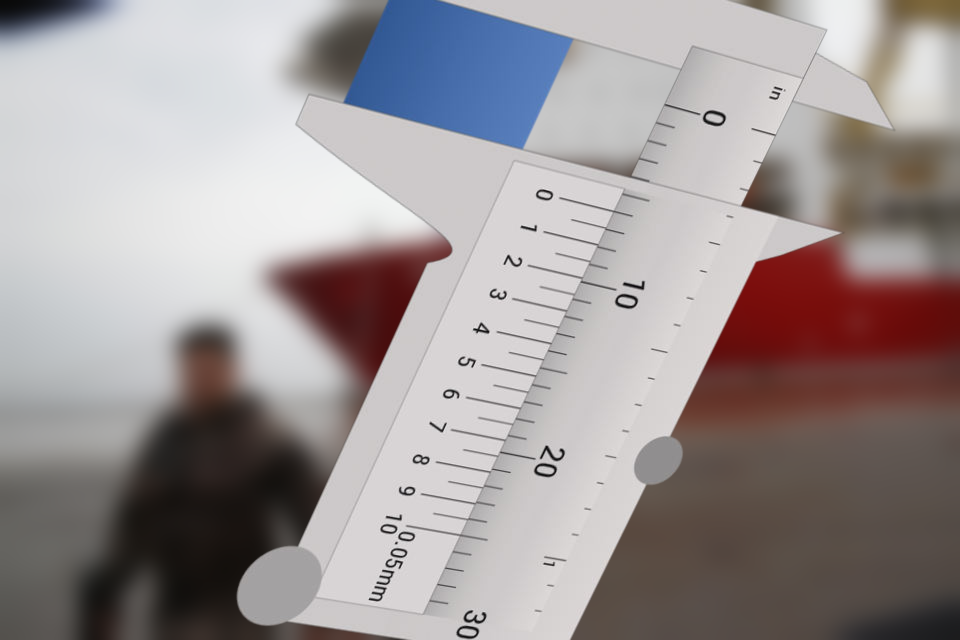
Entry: 6.0
